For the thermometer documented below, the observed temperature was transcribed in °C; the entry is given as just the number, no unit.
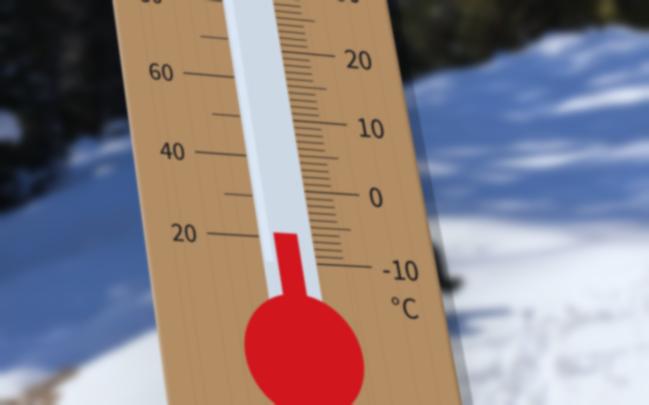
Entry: -6
